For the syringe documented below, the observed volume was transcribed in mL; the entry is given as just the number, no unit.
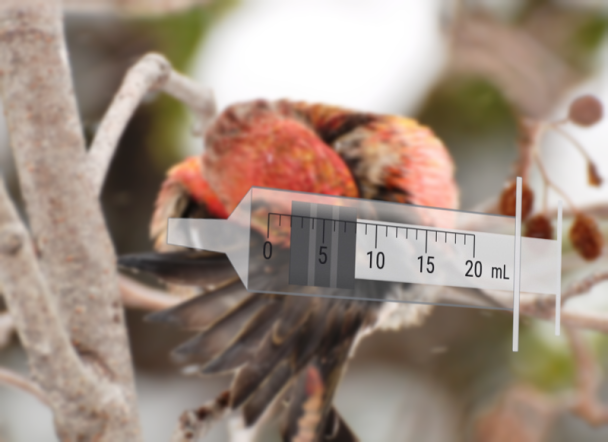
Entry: 2
